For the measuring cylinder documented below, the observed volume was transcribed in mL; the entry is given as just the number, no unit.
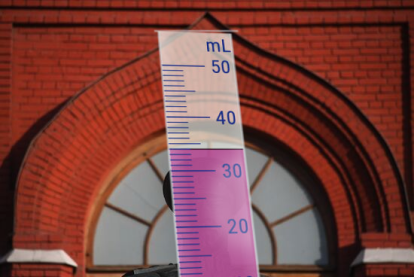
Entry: 34
